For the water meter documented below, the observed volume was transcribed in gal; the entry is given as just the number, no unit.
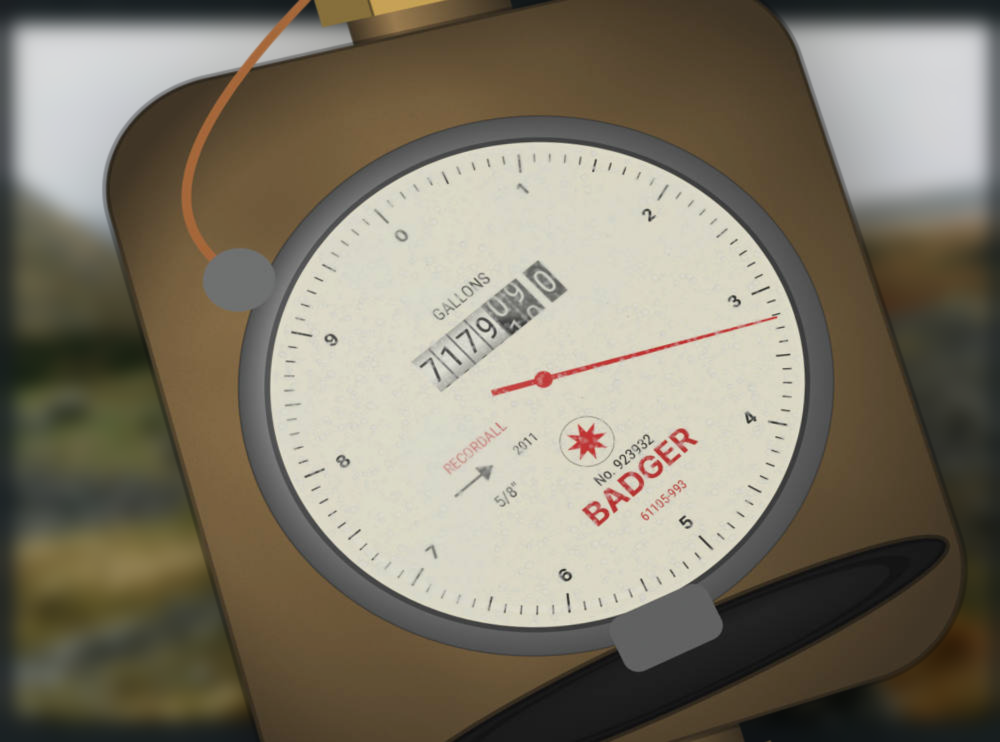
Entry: 7179093.2
